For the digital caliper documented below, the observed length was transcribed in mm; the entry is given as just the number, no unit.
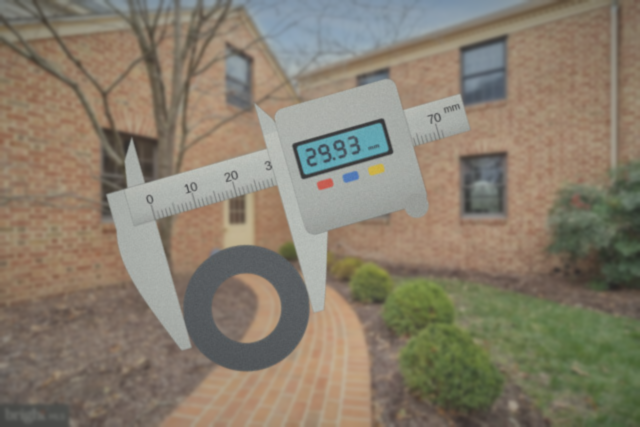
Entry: 29.93
